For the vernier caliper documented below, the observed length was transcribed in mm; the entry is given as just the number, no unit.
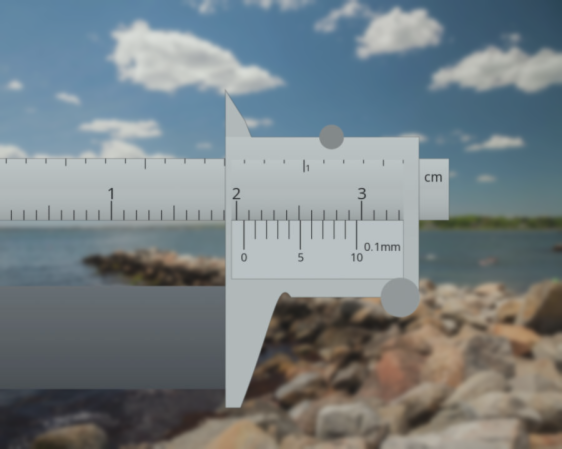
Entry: 20.6
